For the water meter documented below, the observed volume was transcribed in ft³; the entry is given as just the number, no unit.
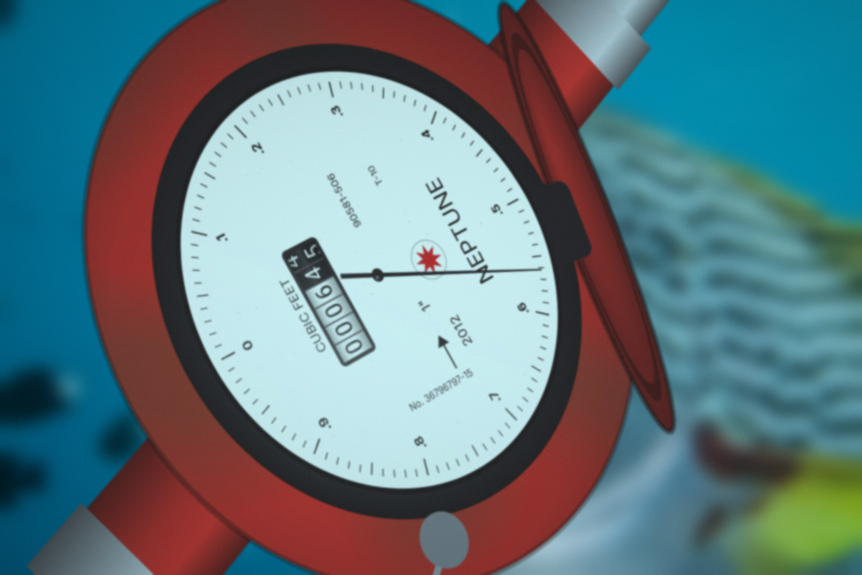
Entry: 644.56
